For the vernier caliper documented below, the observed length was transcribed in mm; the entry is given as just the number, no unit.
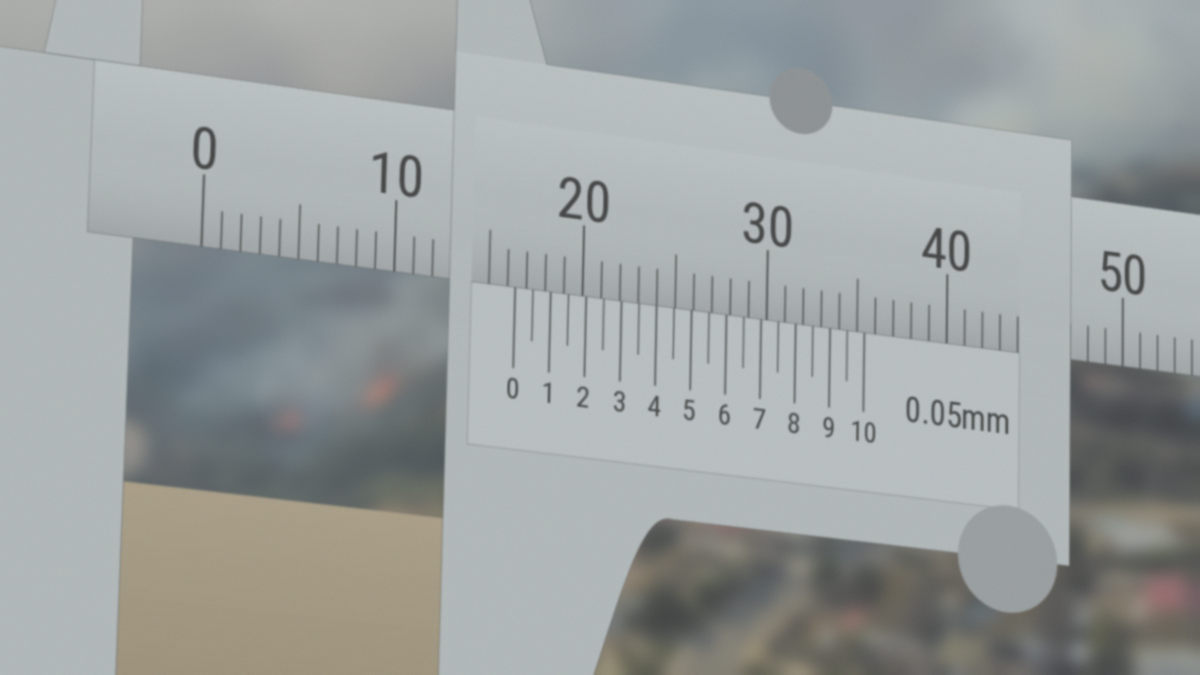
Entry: 16.4
